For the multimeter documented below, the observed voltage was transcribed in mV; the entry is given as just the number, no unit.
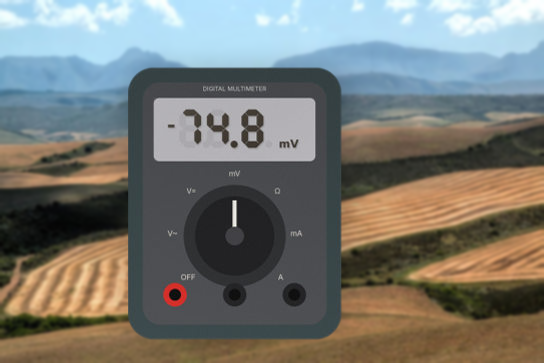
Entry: -74.8
